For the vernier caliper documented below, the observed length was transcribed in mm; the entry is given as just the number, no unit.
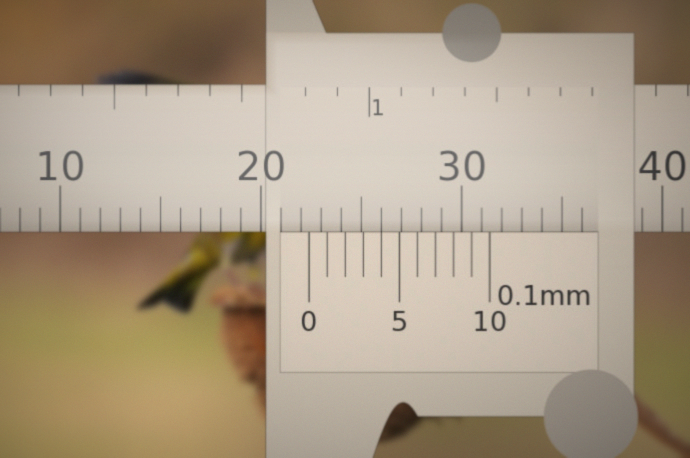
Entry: 22.4
